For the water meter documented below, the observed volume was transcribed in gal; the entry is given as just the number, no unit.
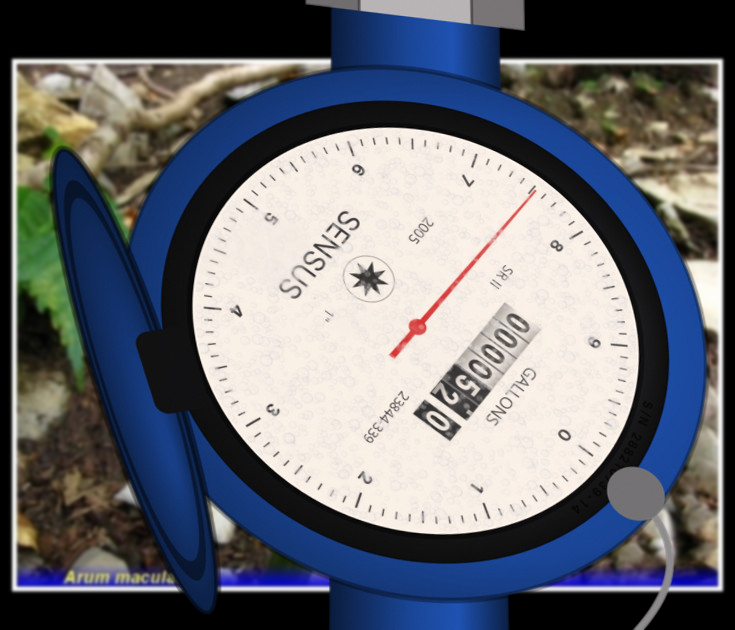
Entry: 517.5
